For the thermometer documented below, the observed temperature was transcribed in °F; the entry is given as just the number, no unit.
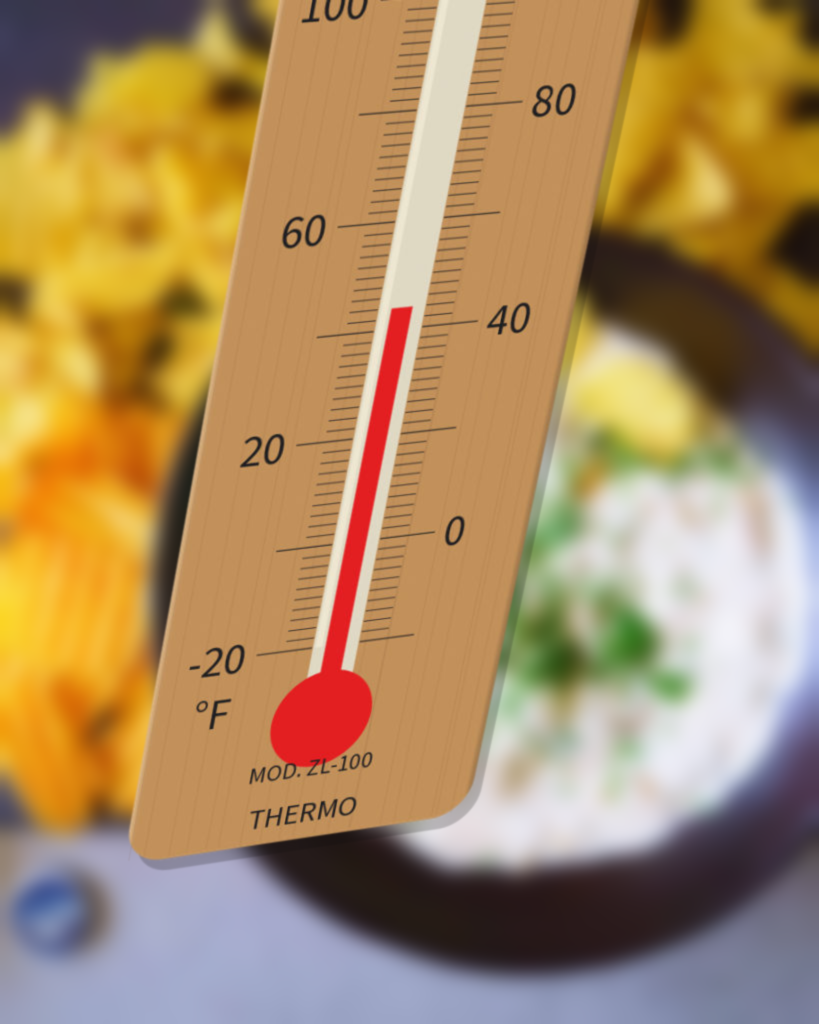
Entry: 44
